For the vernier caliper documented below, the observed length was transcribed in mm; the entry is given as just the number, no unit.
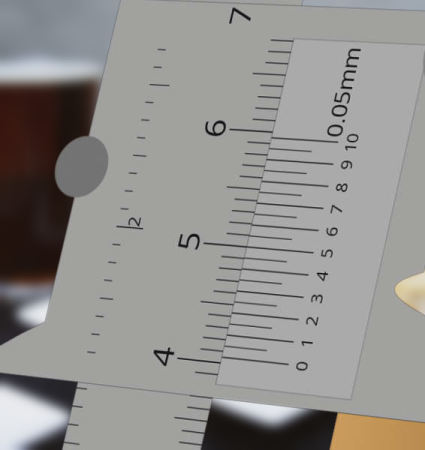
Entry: 40.5
